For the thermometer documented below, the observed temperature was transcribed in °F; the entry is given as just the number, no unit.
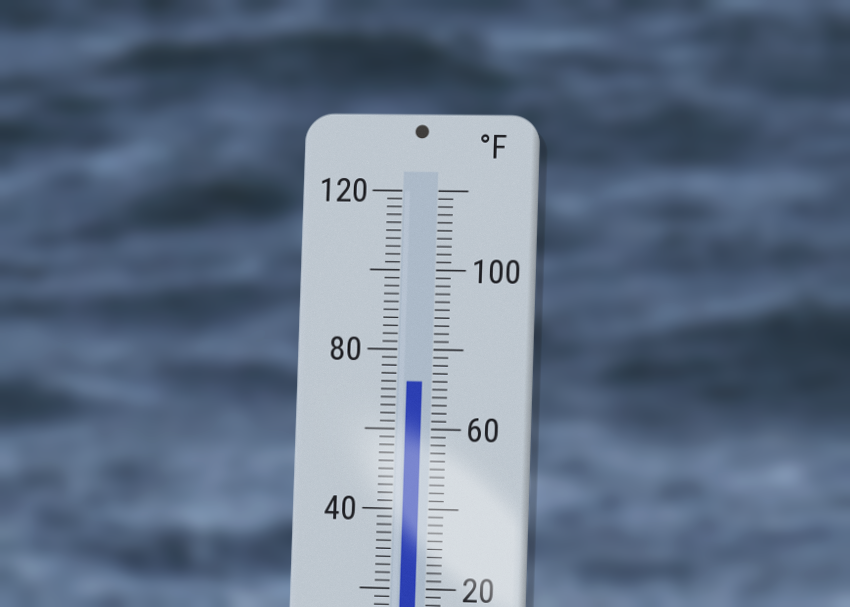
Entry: 72
